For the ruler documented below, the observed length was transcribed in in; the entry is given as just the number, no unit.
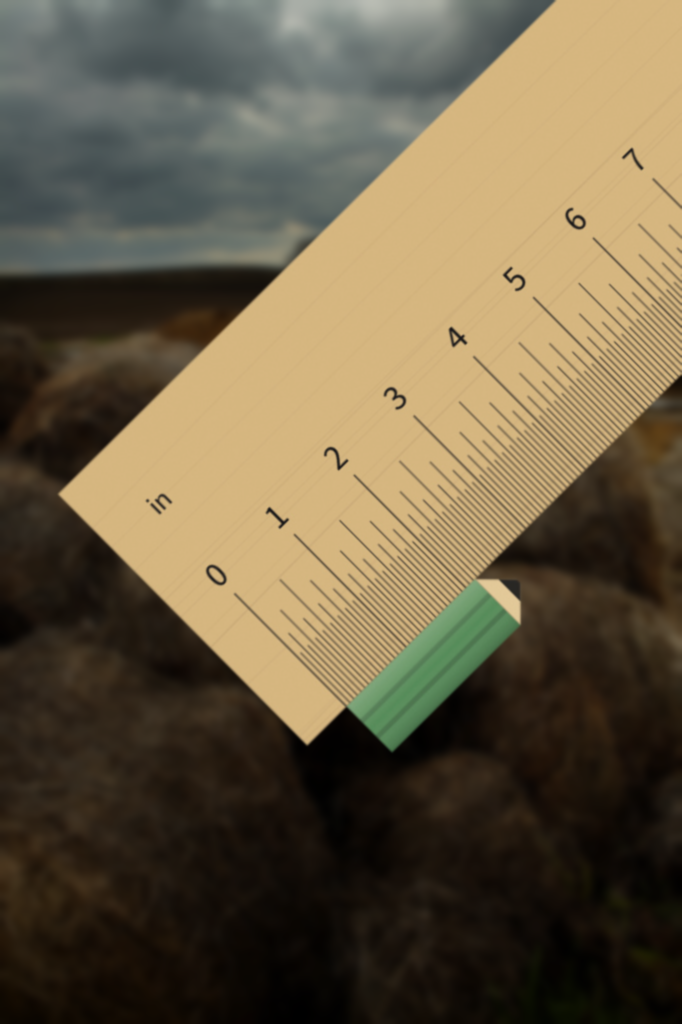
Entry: 2.5
